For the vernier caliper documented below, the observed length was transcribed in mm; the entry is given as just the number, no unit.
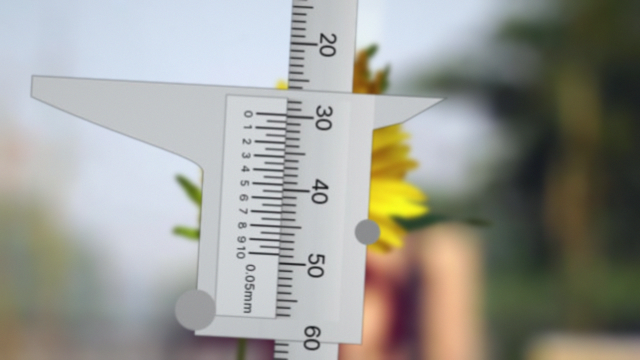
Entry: 29.8
